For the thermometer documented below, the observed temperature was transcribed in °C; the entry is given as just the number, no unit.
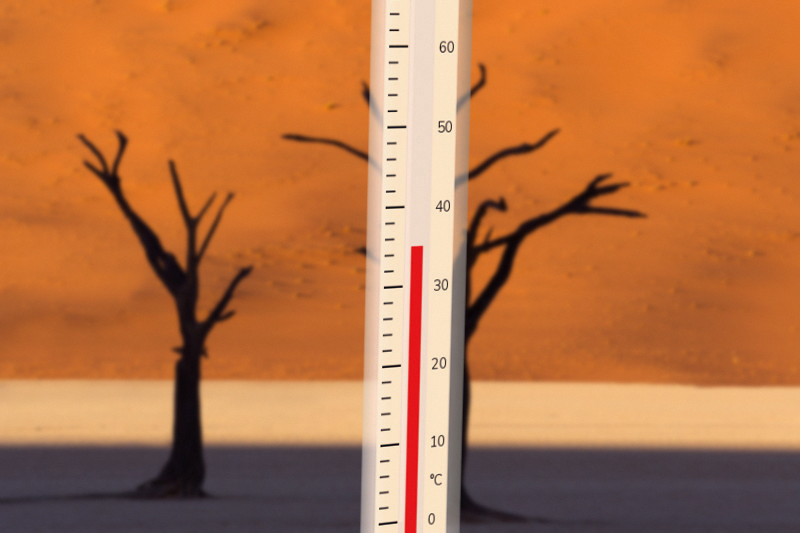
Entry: 35
